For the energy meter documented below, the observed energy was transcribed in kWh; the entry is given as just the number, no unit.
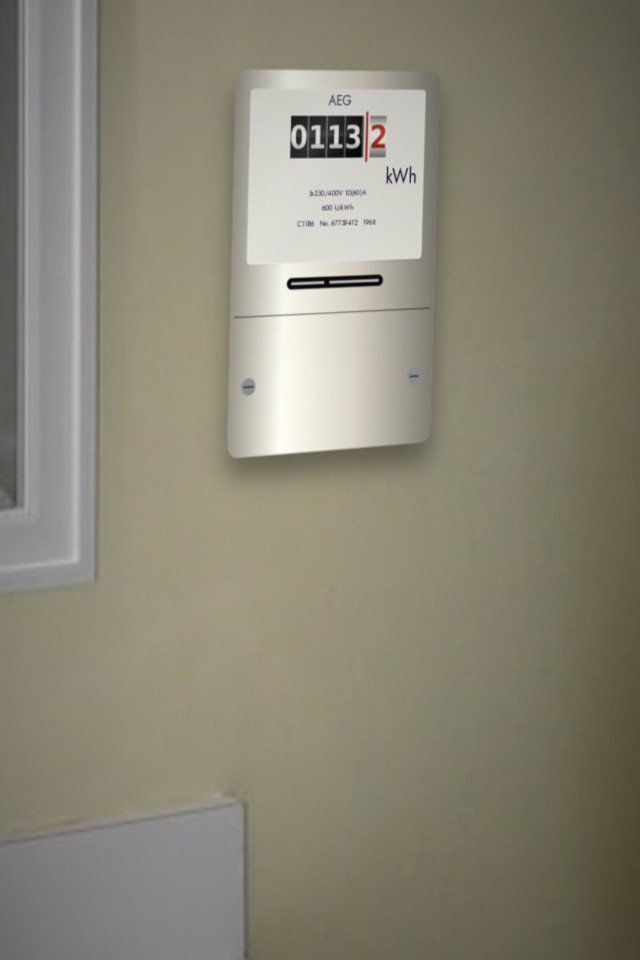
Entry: 113.2
